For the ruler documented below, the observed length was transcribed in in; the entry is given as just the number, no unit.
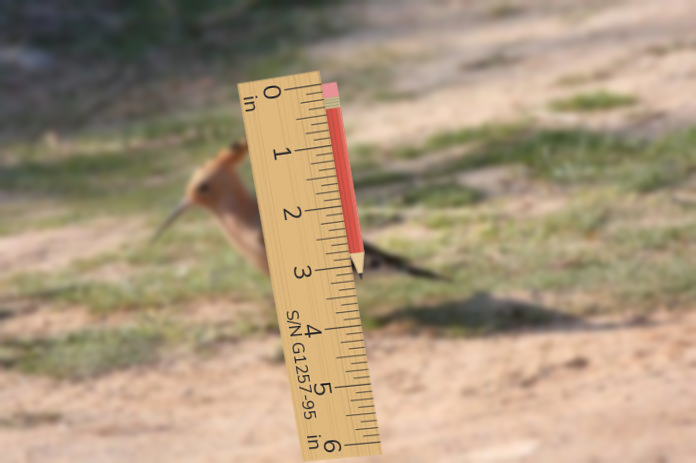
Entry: 3.25
